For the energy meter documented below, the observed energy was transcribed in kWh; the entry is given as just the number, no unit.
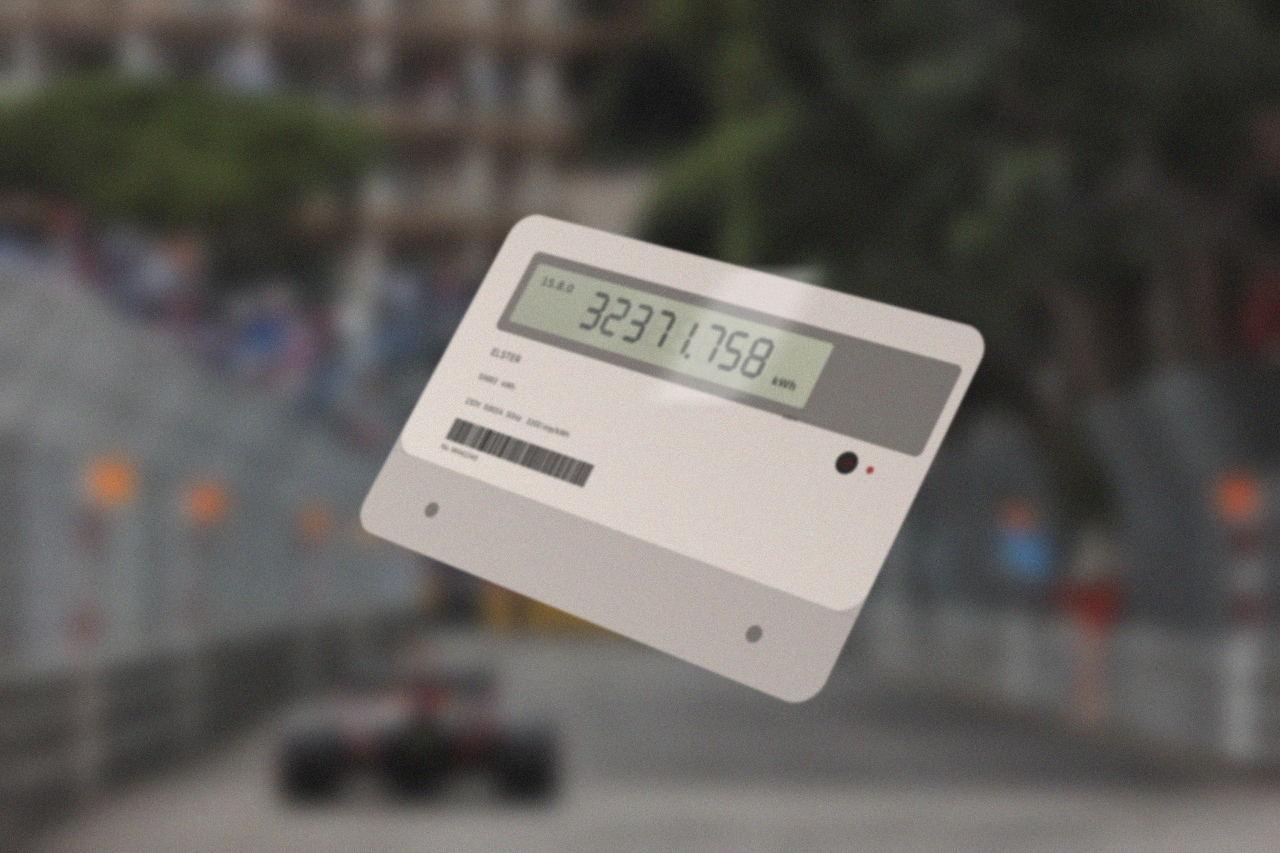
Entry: 32371.758
